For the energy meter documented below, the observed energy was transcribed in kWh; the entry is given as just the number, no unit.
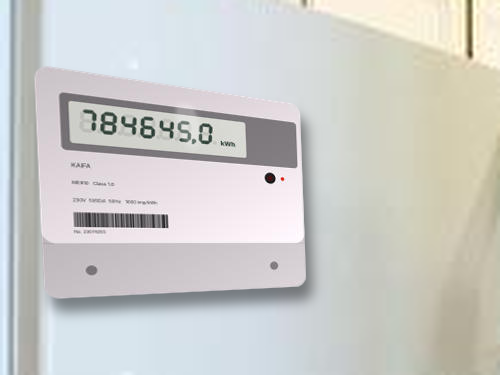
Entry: 784645.0
